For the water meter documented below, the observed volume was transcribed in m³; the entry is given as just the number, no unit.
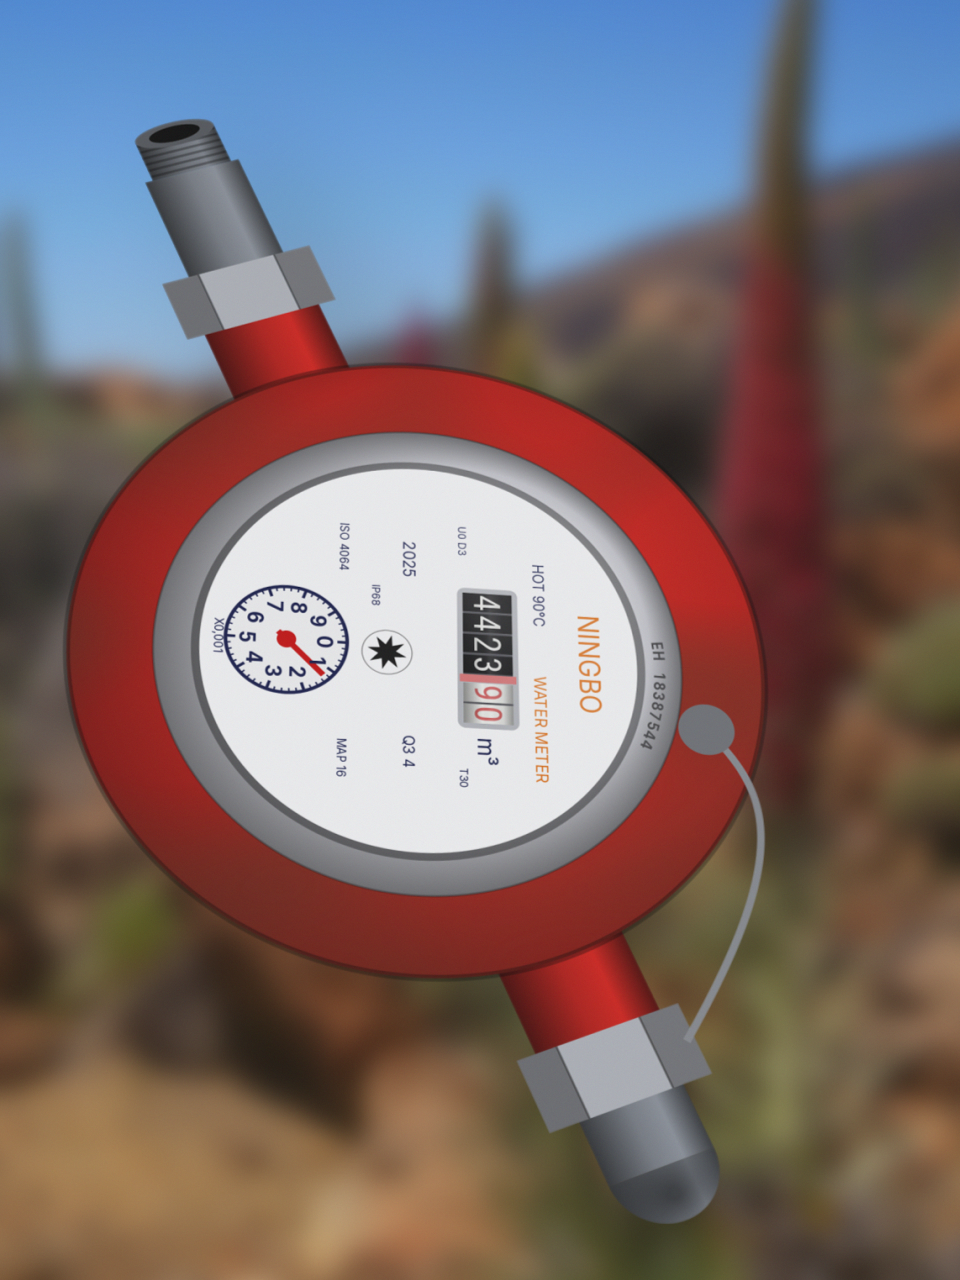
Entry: 4423.901
